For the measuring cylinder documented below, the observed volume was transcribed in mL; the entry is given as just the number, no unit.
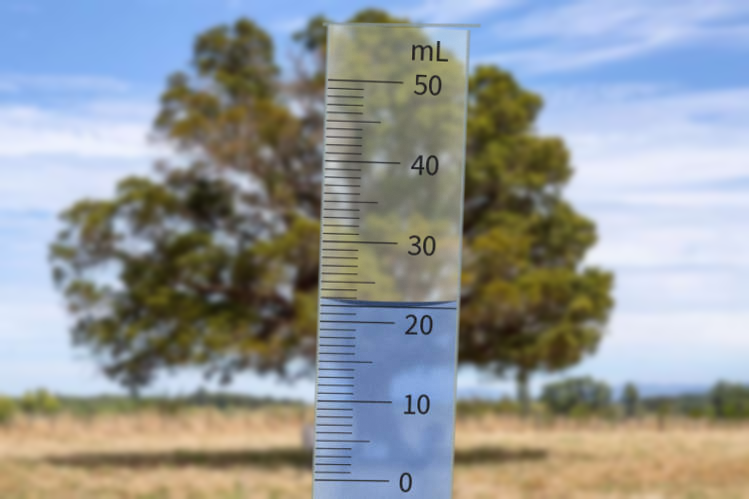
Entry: 22
